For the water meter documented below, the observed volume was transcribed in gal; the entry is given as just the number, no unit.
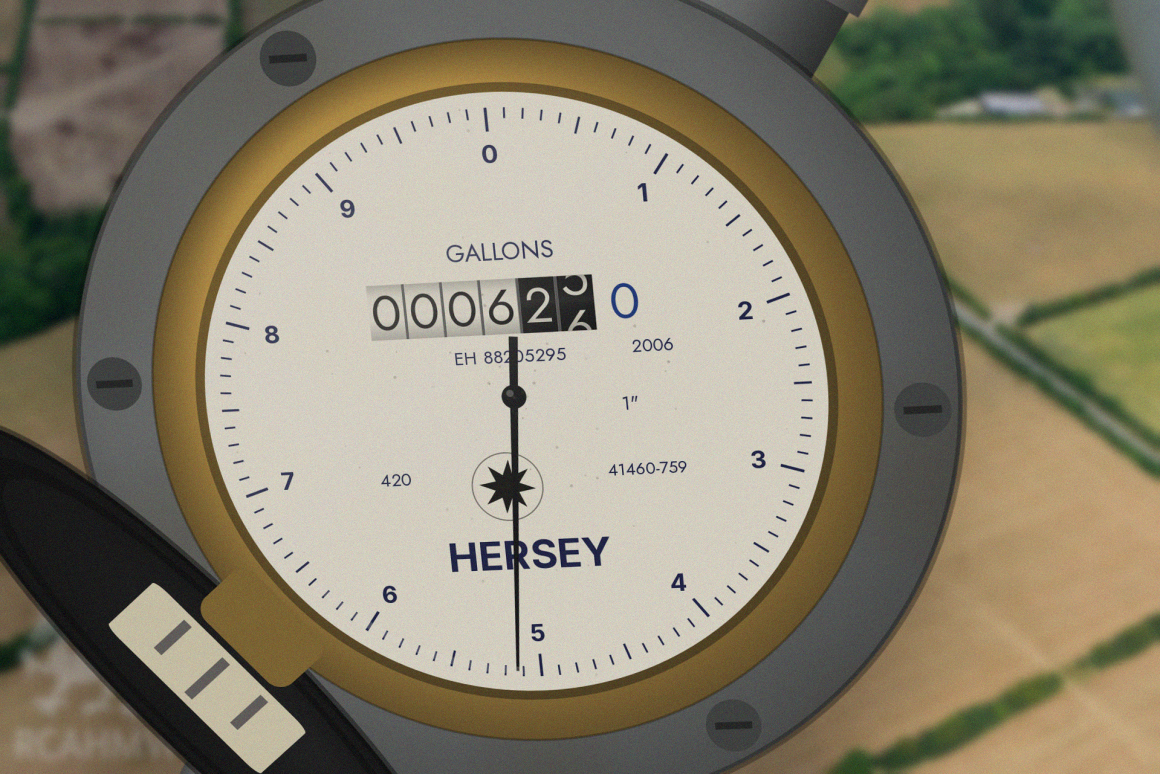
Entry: 6255.1
